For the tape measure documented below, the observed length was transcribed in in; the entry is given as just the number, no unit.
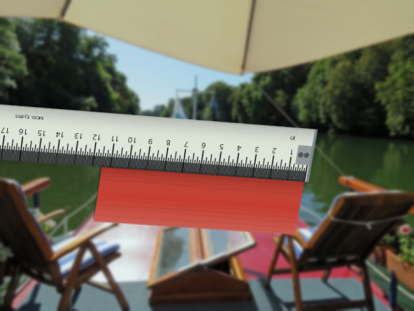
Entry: 11.5
